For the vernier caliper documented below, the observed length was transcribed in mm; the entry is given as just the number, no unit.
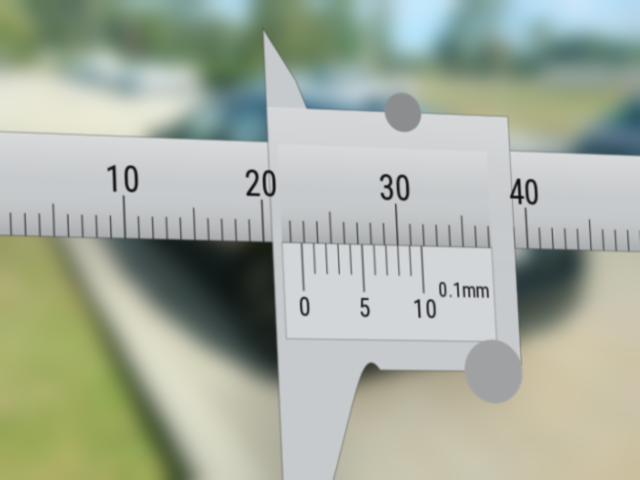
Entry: 22.8
